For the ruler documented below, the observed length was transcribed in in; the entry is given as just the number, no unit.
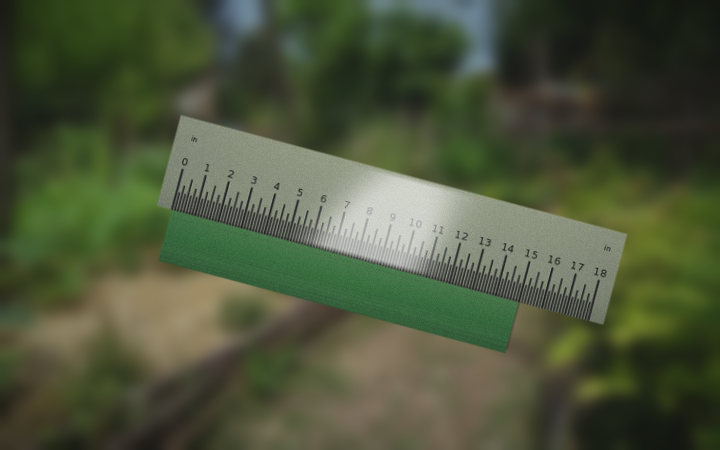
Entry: 15
